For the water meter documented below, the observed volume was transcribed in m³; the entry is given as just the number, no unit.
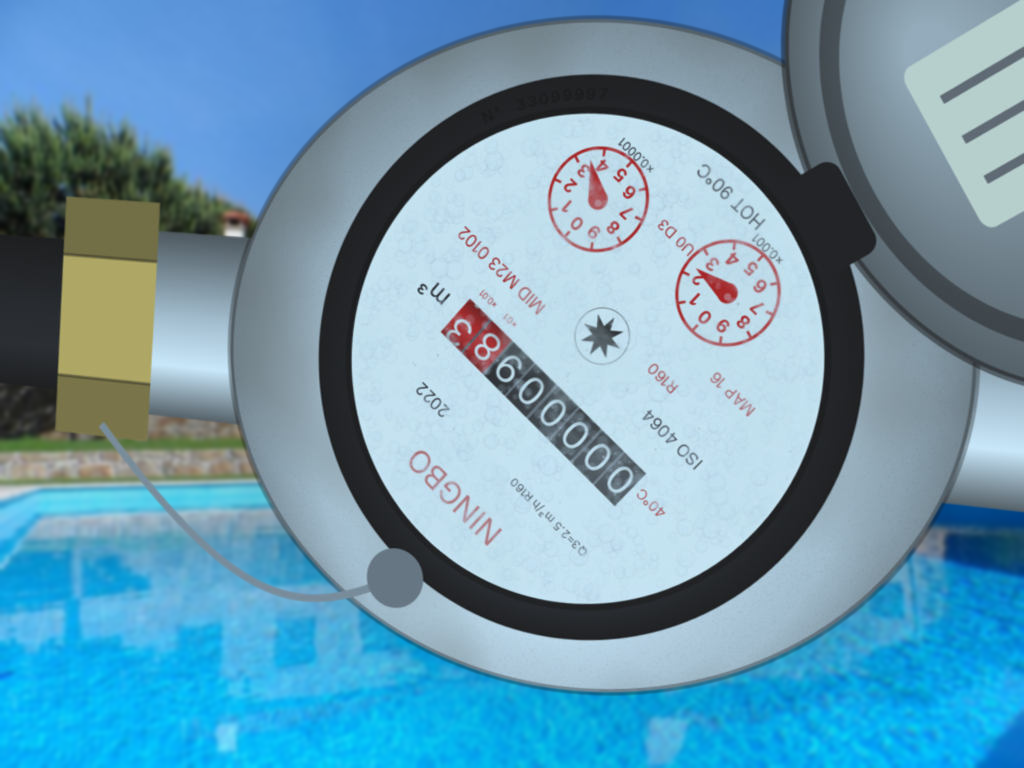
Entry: 9.8323
